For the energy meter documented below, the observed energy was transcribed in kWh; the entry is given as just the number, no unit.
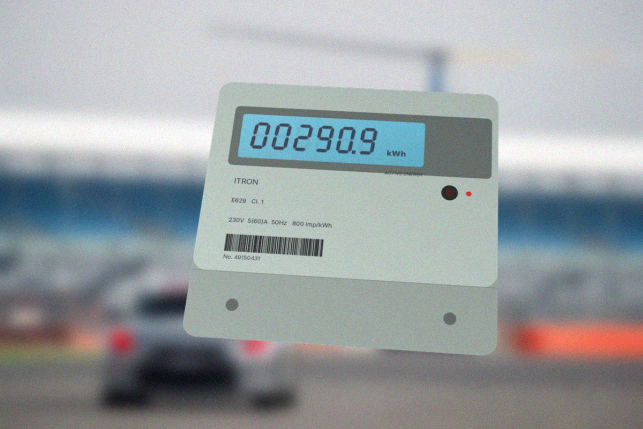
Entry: 290.9
